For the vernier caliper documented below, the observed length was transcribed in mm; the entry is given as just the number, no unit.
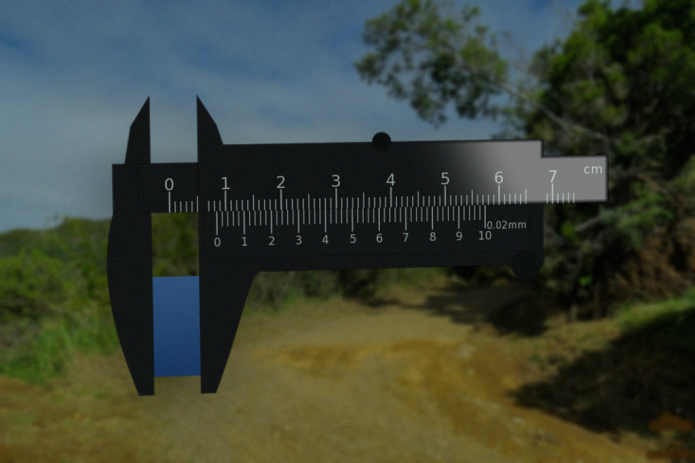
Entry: 8.4
